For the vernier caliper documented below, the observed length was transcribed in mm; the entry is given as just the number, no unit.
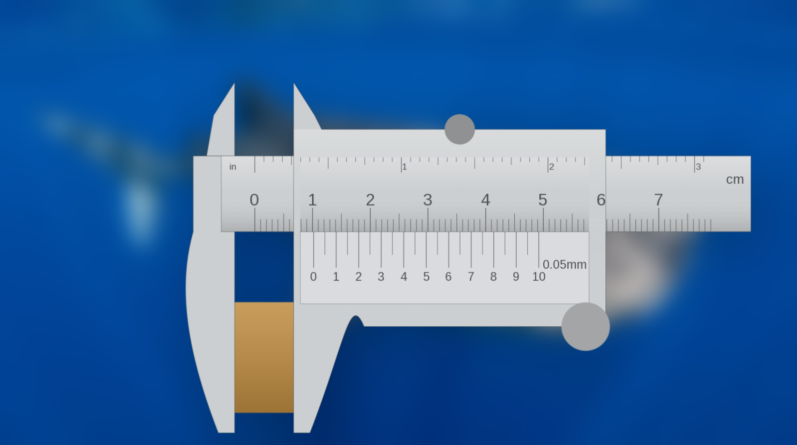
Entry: 10.2
